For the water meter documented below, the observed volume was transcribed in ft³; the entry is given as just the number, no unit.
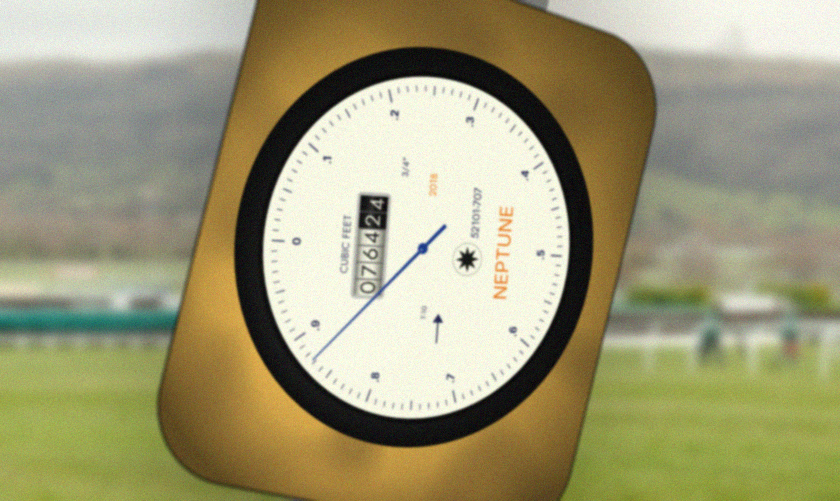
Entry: 76423.87
